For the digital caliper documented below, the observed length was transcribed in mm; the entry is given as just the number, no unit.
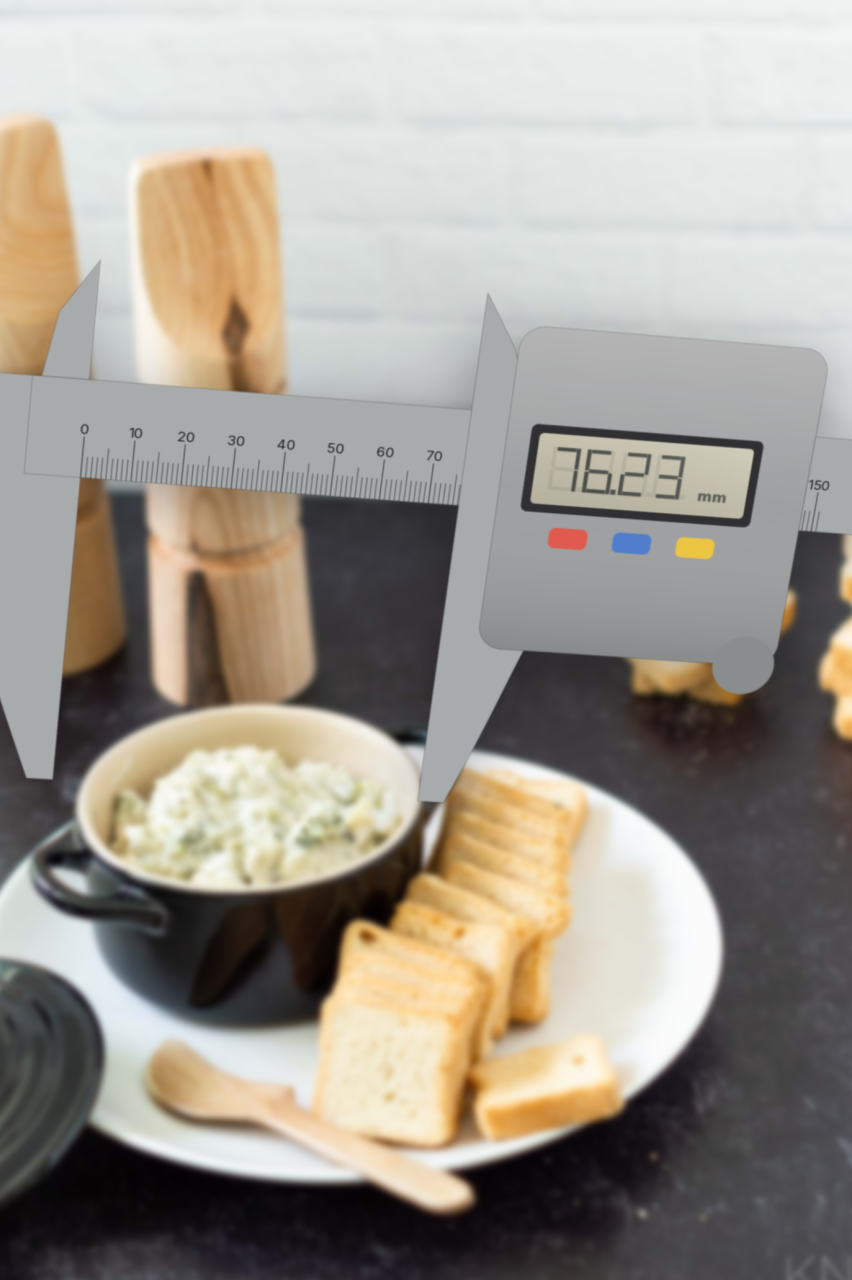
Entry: 76.23
